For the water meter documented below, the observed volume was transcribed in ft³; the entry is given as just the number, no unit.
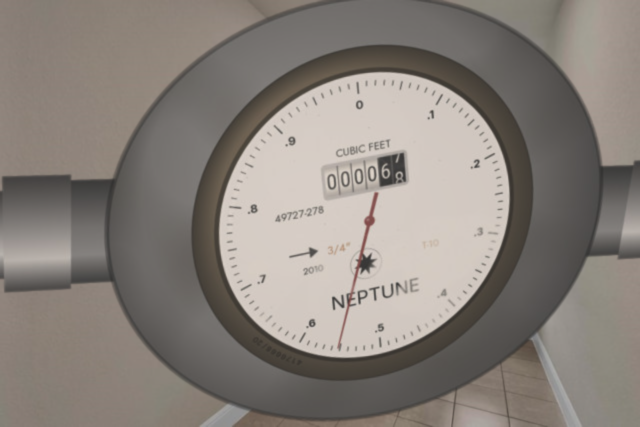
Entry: 67.55
